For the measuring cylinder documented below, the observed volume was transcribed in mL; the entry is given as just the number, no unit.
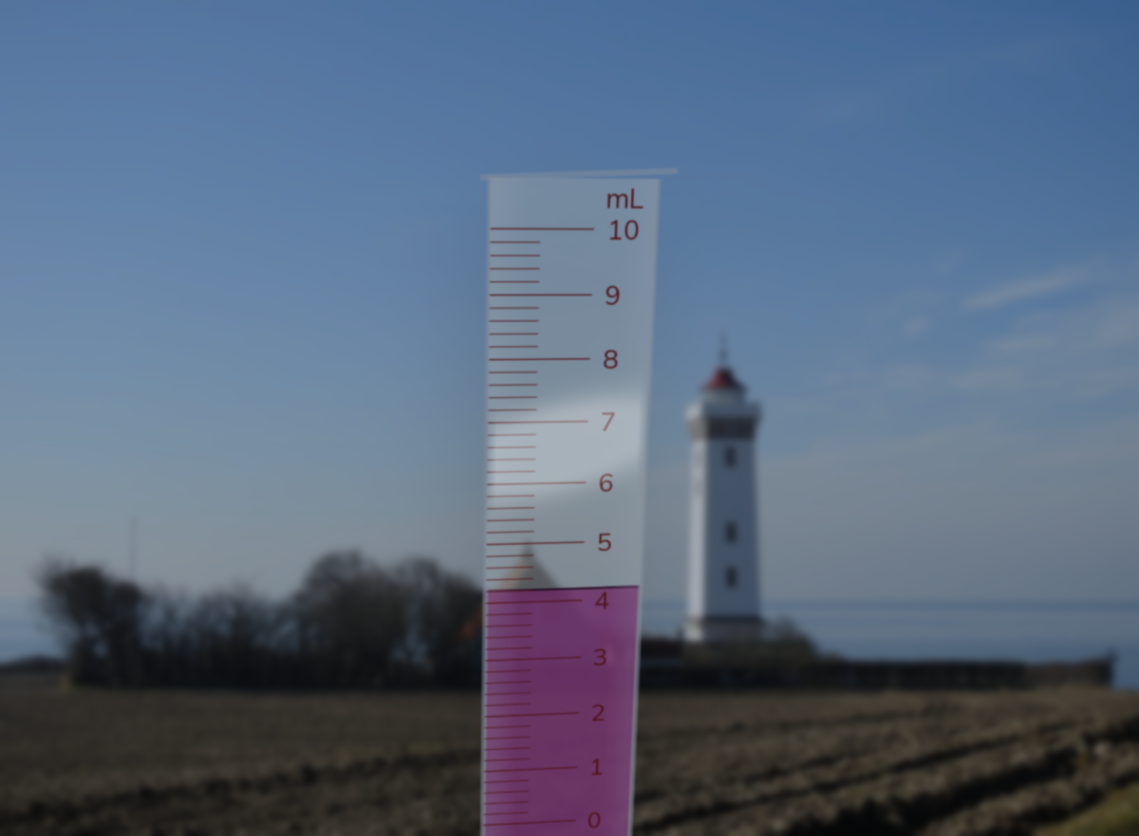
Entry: 4.2
